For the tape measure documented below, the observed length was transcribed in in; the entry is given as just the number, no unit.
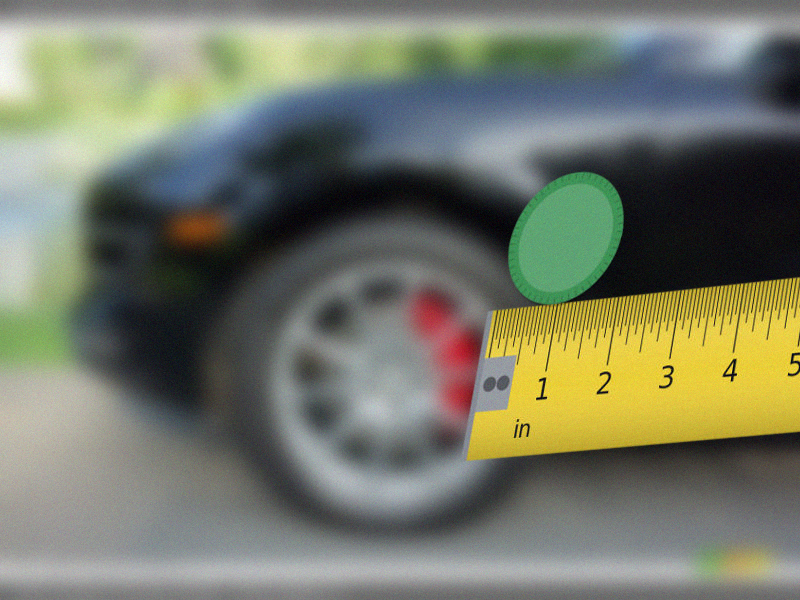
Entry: 1.875
